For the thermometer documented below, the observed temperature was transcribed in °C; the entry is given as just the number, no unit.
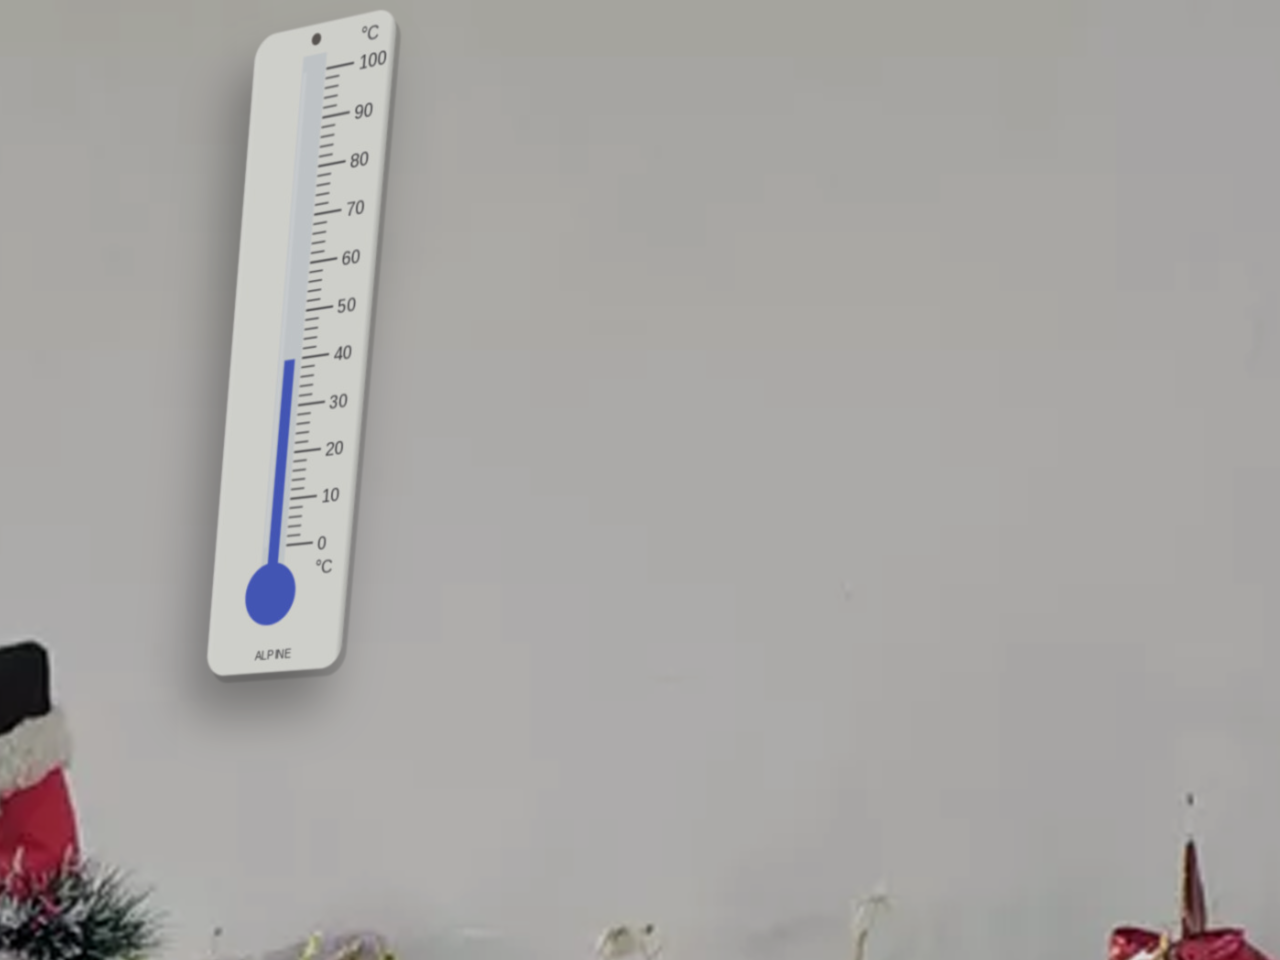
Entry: 40
